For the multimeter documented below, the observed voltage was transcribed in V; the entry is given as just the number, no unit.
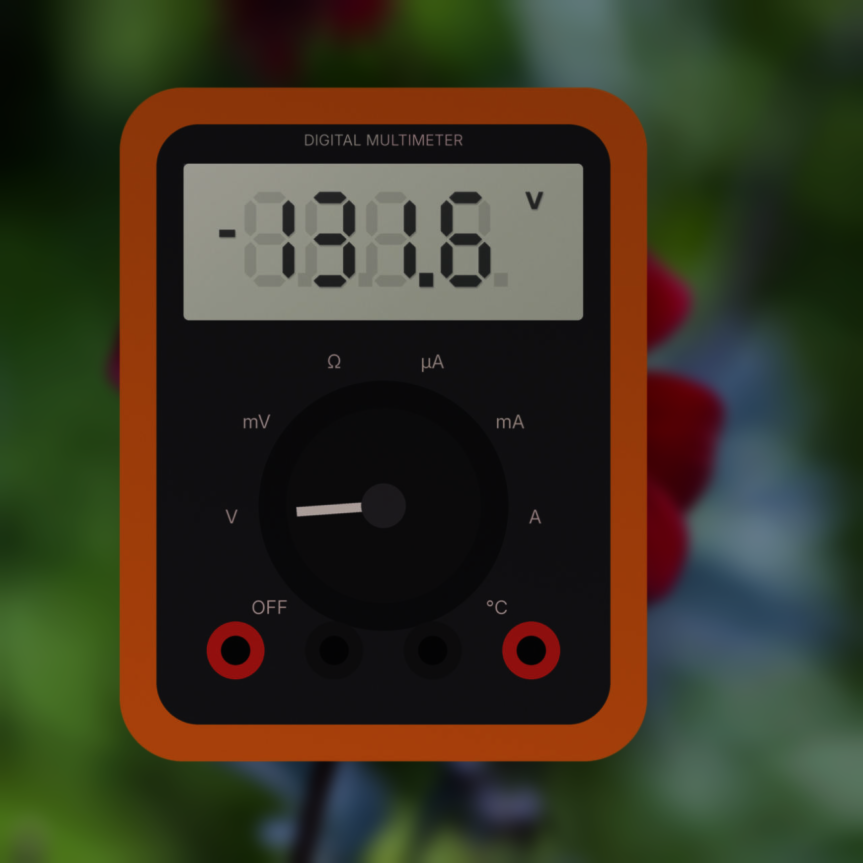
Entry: -131.6
